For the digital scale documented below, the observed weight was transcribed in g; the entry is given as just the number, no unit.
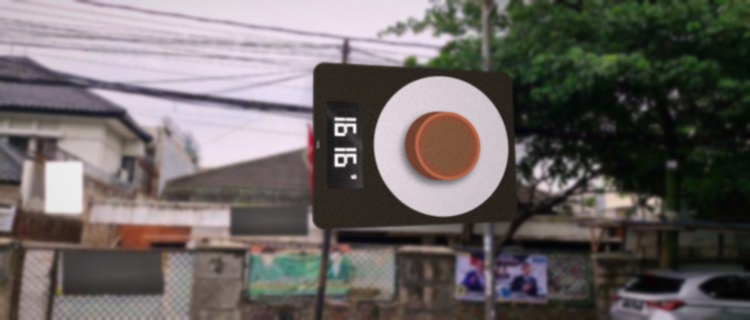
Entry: 1616
